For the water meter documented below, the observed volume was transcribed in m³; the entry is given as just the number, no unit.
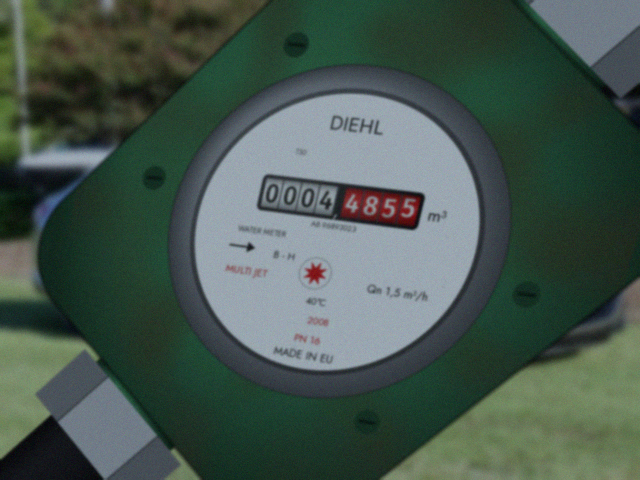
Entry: 4.4855
